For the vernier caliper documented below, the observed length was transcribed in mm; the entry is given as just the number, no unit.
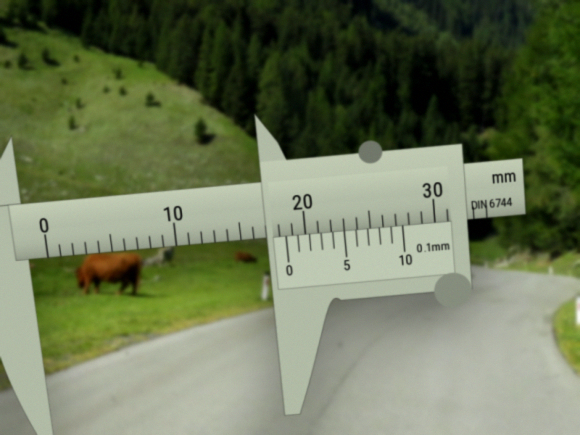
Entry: 18.5
